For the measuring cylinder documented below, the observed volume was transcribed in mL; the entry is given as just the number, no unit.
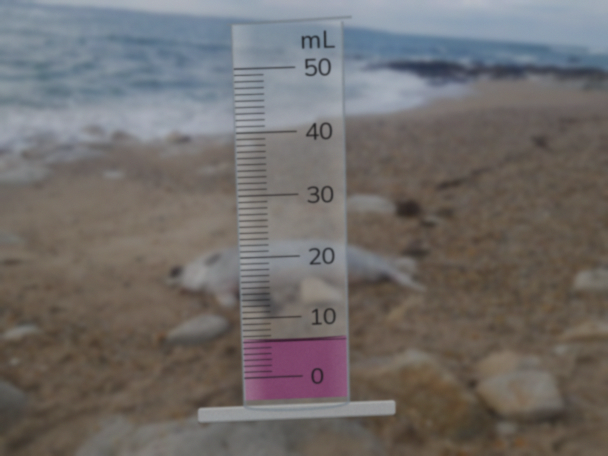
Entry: 6
